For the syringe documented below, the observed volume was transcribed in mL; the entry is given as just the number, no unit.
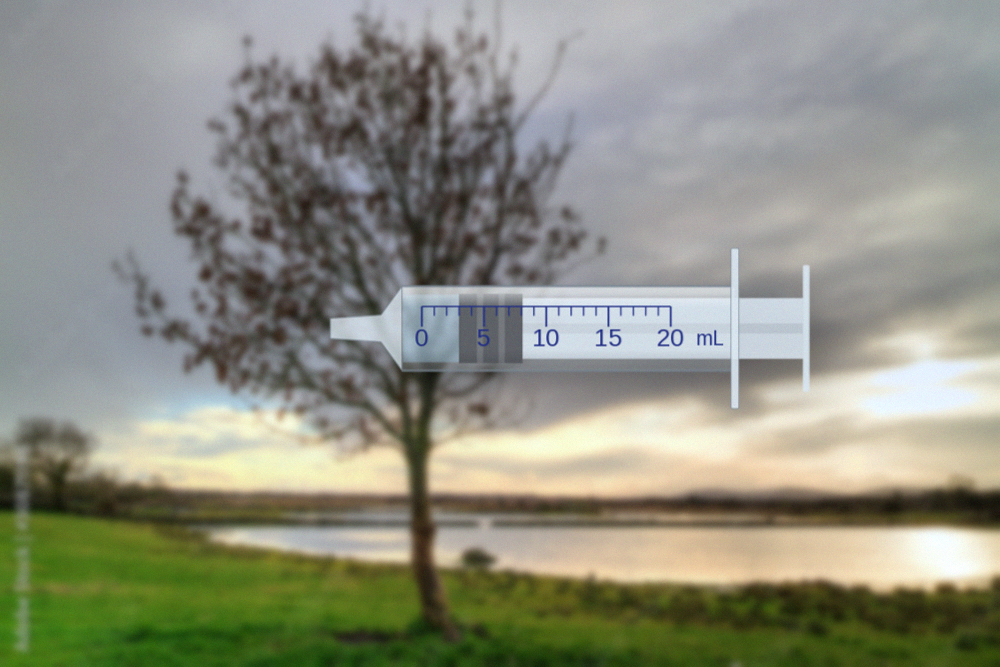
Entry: 3
